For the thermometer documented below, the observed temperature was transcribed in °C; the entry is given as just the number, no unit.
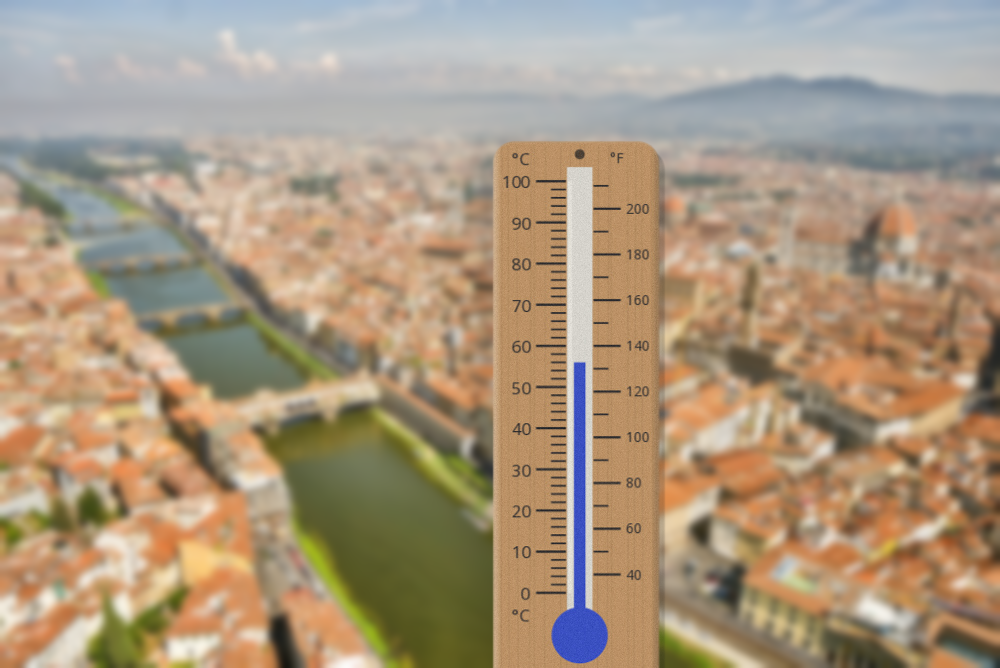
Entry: 56
